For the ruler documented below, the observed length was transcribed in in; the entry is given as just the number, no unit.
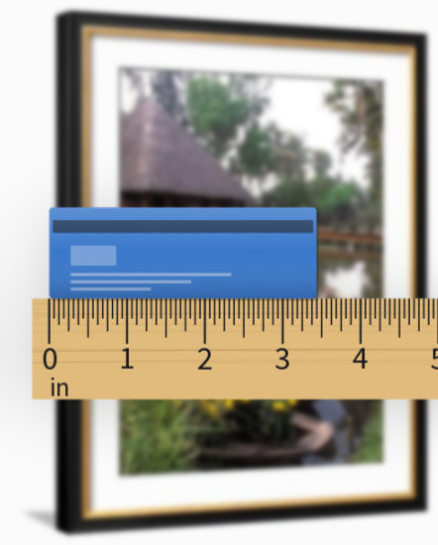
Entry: 3.4375
